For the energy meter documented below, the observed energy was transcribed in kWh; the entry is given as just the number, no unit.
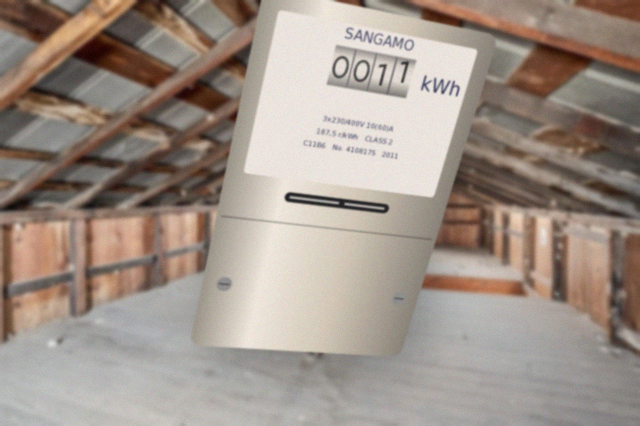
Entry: 11
